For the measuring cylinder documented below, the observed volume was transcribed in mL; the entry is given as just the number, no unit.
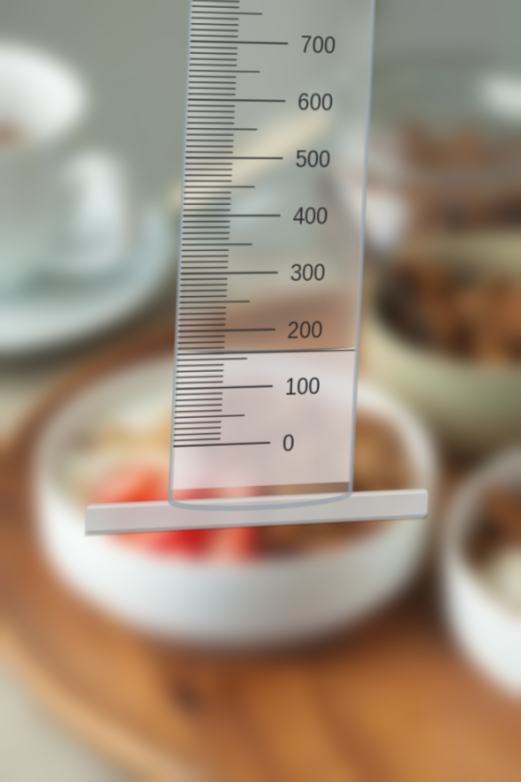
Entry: 160
